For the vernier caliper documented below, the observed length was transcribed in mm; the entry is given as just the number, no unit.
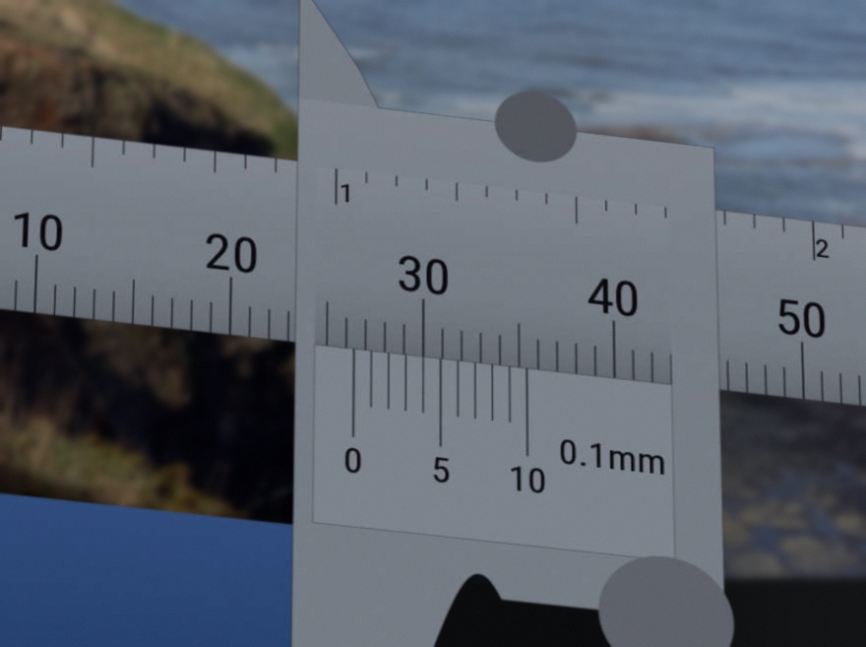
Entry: 26.4
